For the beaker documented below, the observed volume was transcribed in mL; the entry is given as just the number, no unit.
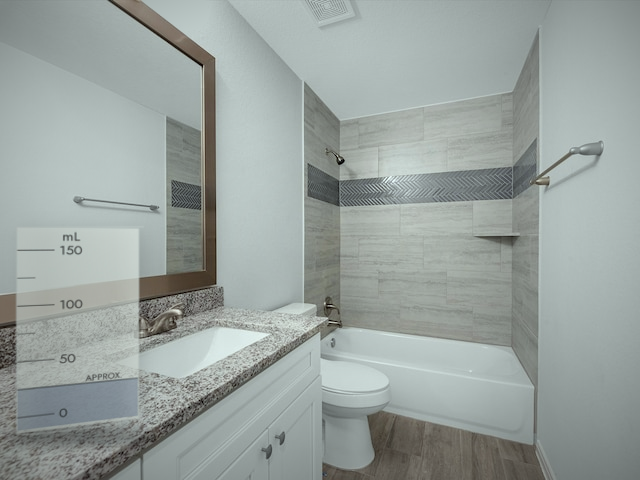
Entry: 25
